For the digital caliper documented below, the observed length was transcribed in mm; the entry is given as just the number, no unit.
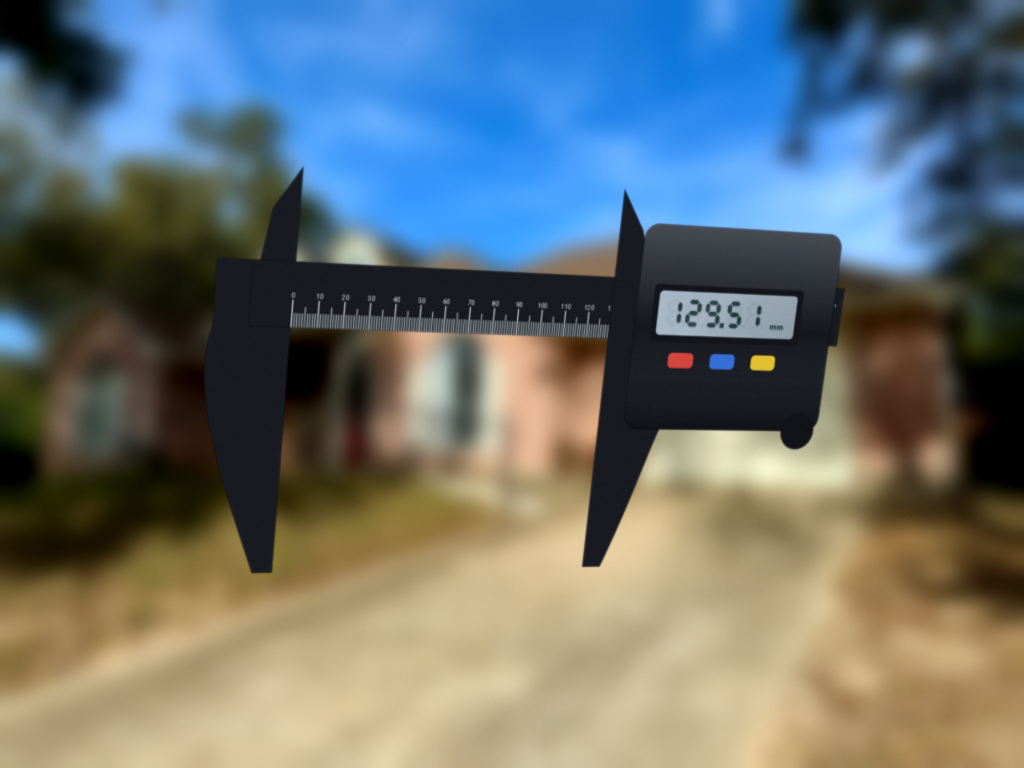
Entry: 129.51
